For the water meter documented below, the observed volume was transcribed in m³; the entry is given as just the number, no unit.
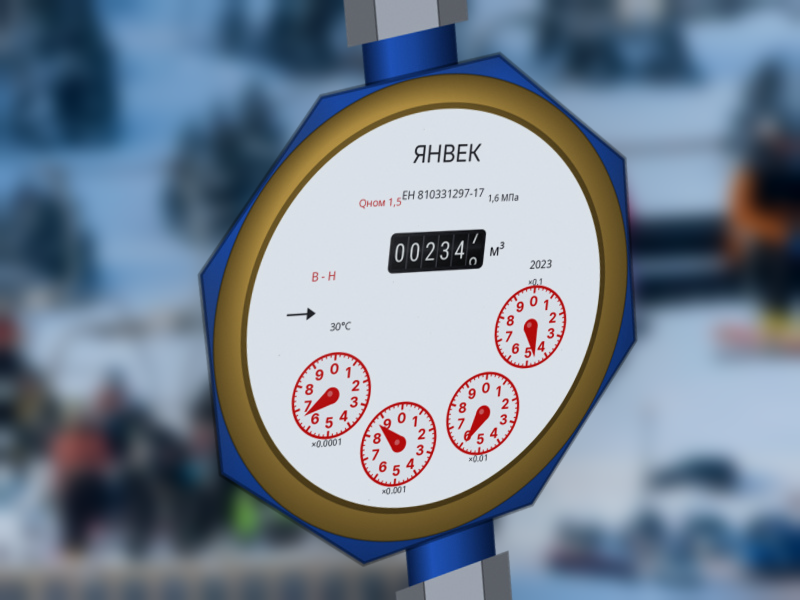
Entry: 2347.4586
